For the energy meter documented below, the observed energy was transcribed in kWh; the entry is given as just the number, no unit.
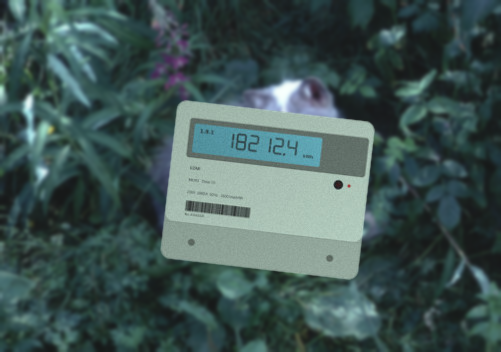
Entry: 18212.4
